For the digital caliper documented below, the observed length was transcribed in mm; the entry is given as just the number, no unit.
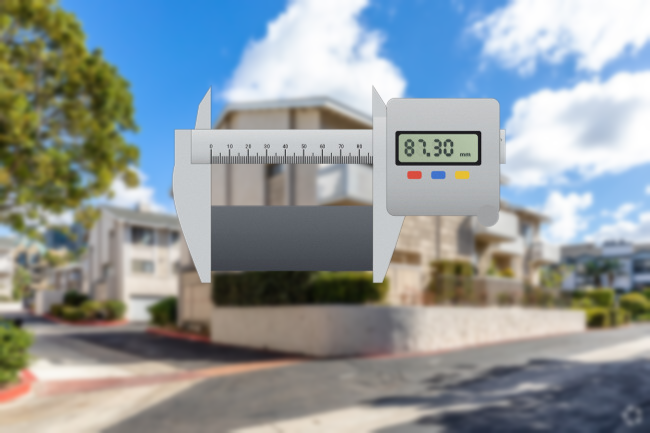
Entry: 87.30
